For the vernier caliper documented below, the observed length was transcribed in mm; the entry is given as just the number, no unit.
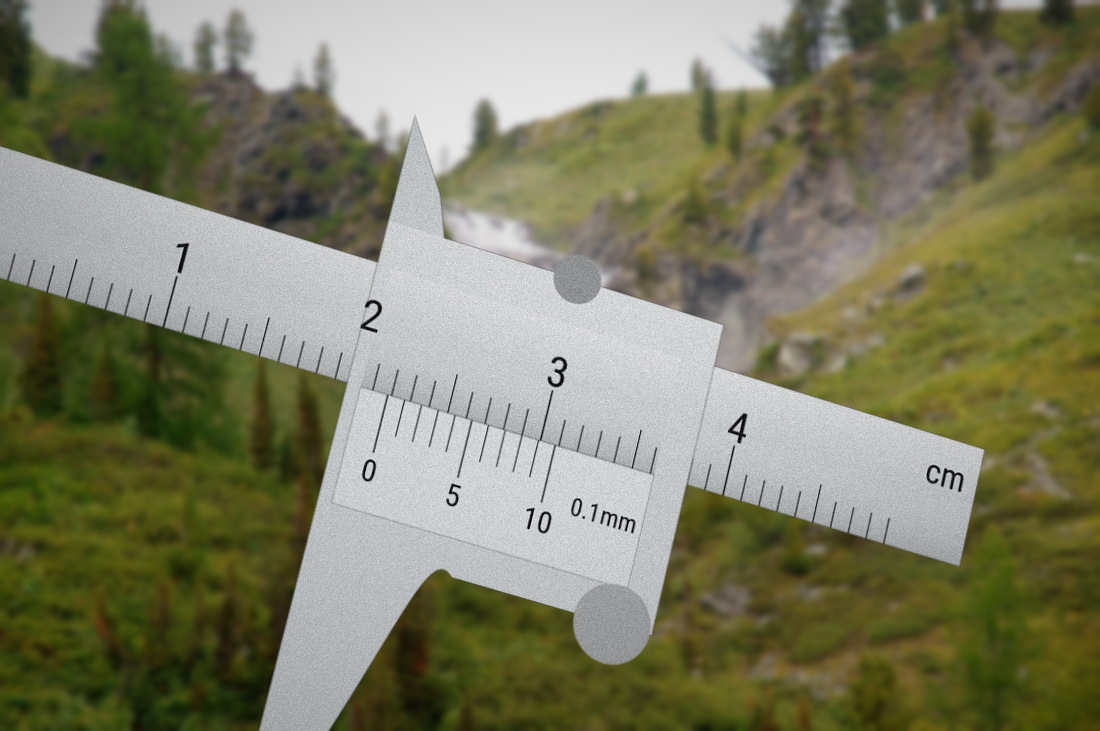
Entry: 21.8
